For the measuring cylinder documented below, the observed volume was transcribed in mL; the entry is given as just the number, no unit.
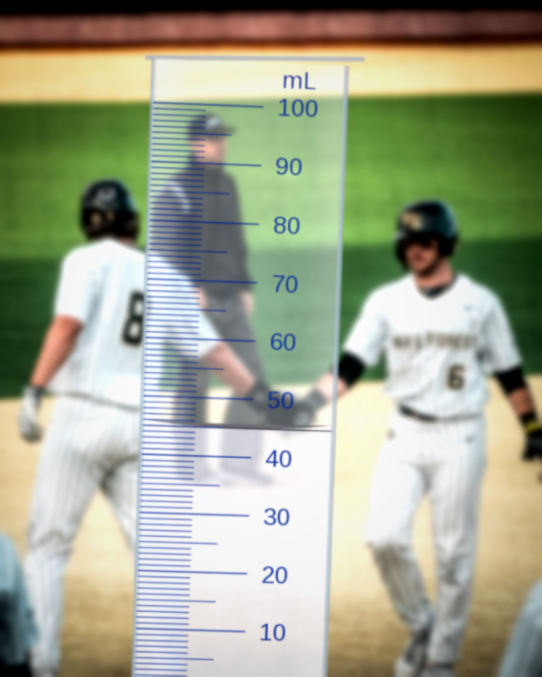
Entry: 45
